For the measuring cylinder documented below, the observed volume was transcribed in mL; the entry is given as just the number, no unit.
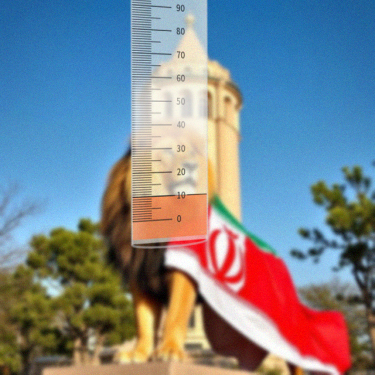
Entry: 10
